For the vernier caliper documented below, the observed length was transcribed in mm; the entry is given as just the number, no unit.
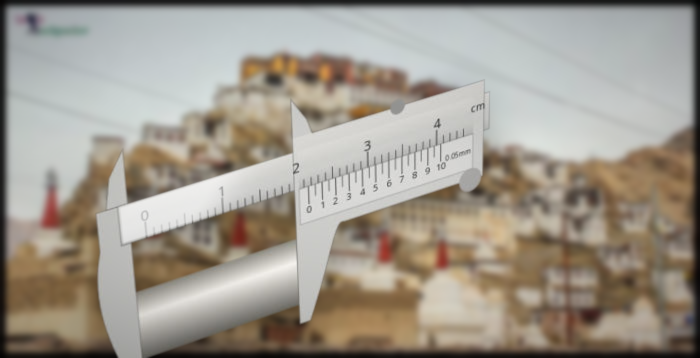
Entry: 21.6
